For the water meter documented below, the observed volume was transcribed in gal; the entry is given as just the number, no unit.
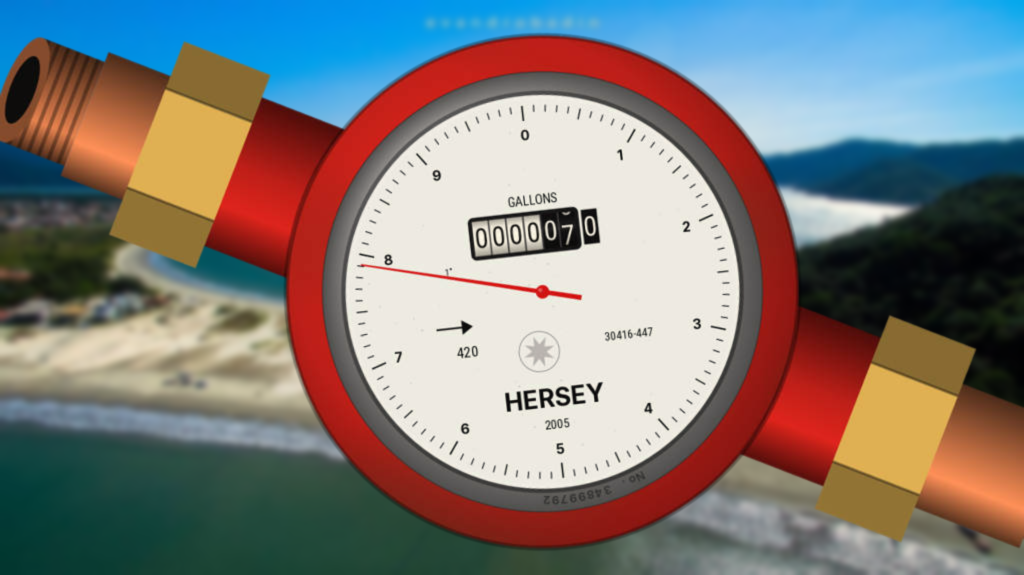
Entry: 67.9
